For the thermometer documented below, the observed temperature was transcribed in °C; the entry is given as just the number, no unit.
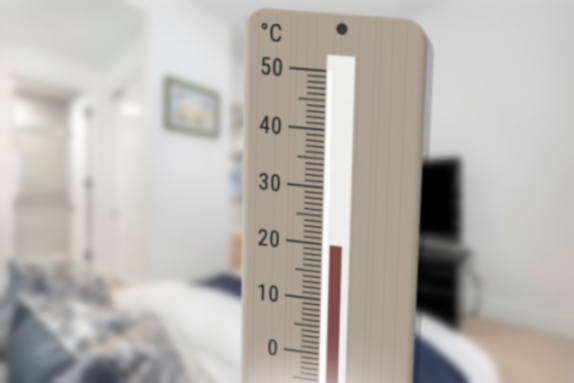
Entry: 20
